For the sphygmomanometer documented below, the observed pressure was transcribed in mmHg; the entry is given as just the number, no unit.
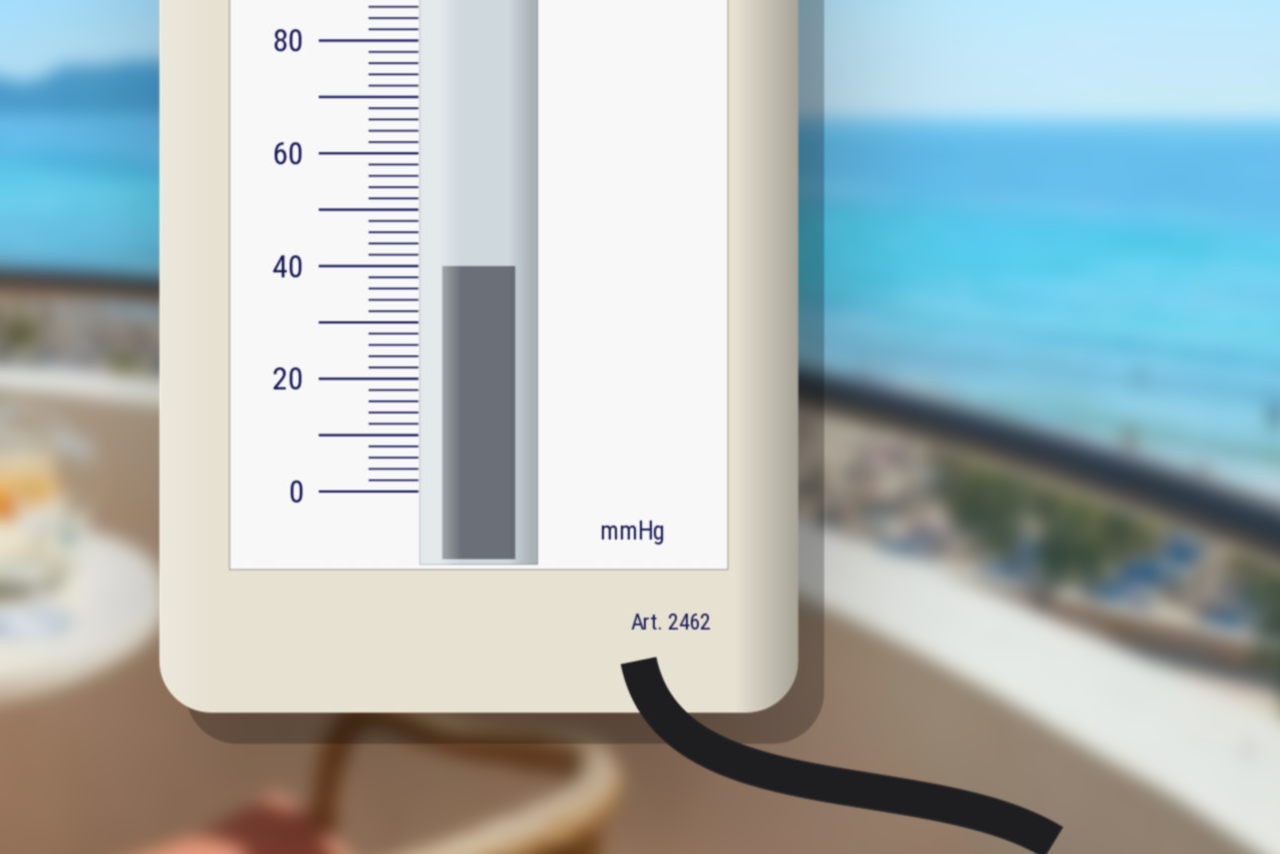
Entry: 40
